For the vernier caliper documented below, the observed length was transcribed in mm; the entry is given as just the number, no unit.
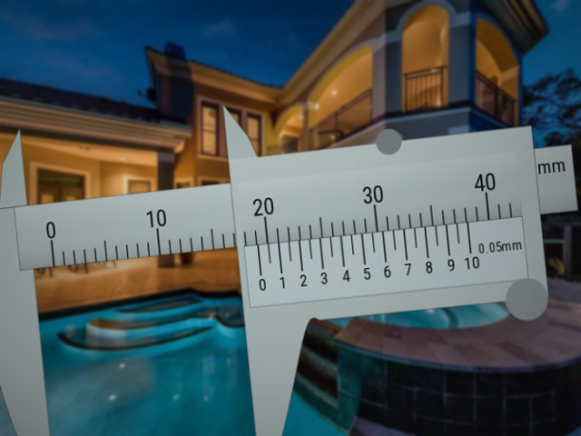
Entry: 19.1
